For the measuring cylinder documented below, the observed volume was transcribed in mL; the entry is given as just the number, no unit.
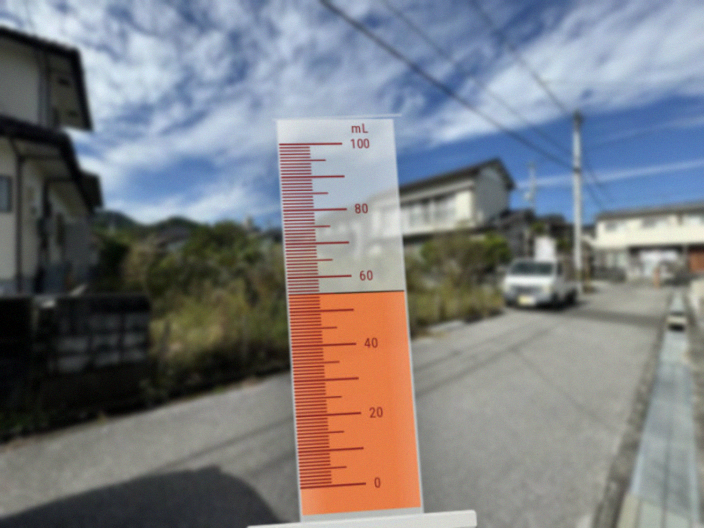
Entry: 55
